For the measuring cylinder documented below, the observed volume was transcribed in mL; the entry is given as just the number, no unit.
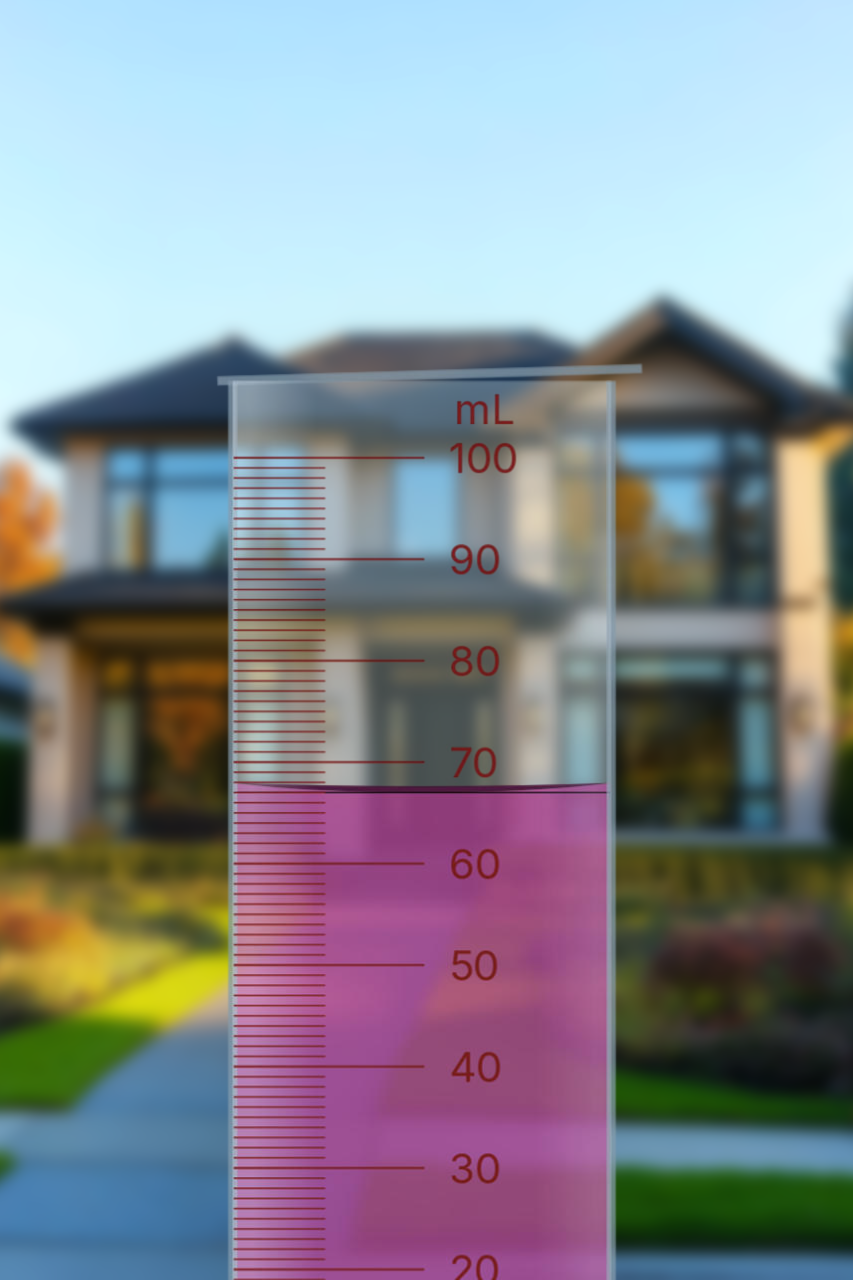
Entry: 67
